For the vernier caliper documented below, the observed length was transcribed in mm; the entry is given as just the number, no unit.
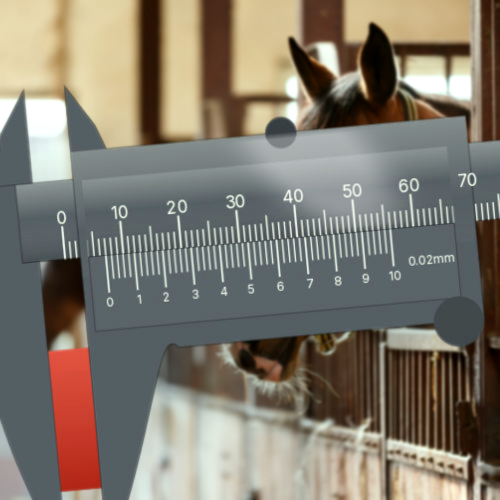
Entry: 7.0
